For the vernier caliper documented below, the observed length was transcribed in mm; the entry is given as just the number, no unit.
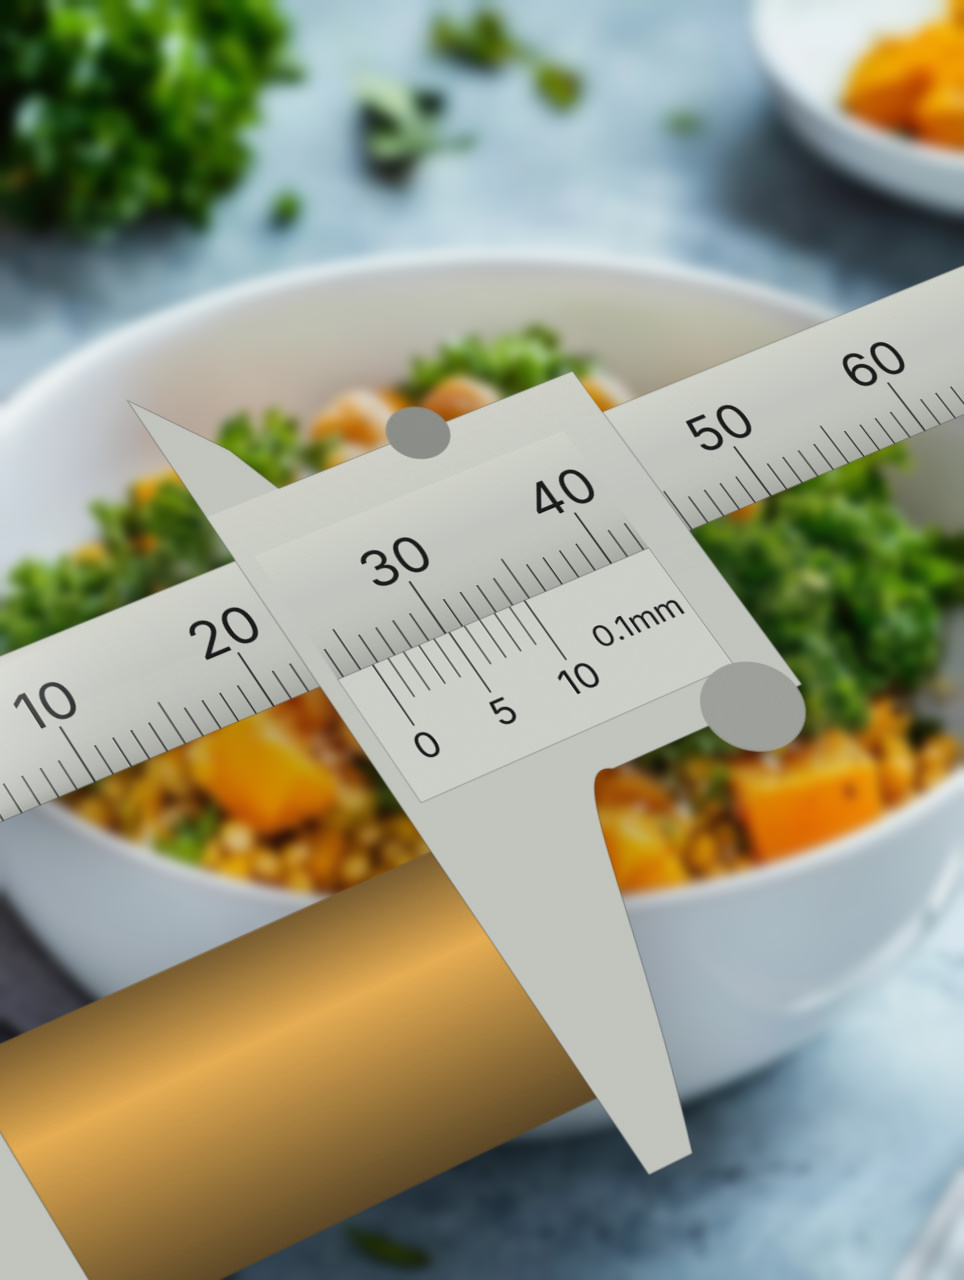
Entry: 25.7
